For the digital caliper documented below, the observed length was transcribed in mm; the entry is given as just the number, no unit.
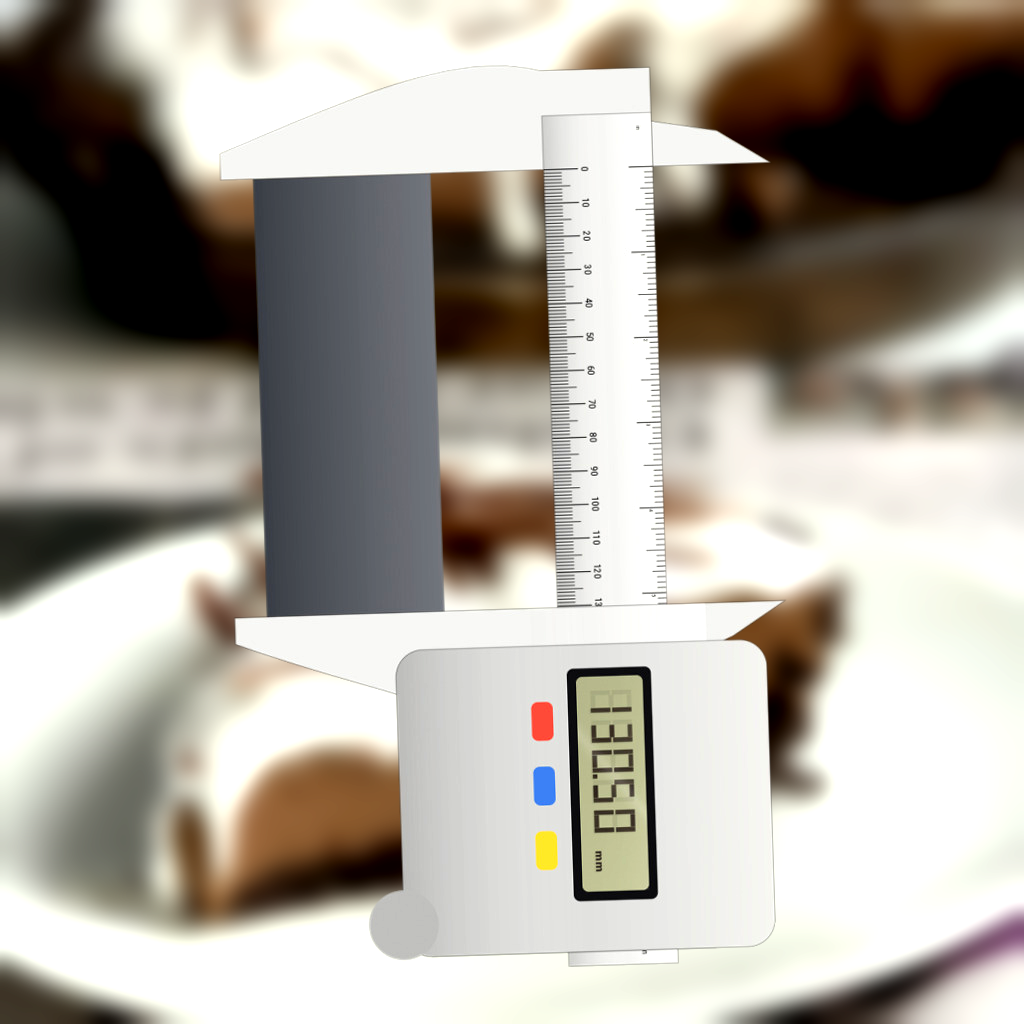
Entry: 130.50
